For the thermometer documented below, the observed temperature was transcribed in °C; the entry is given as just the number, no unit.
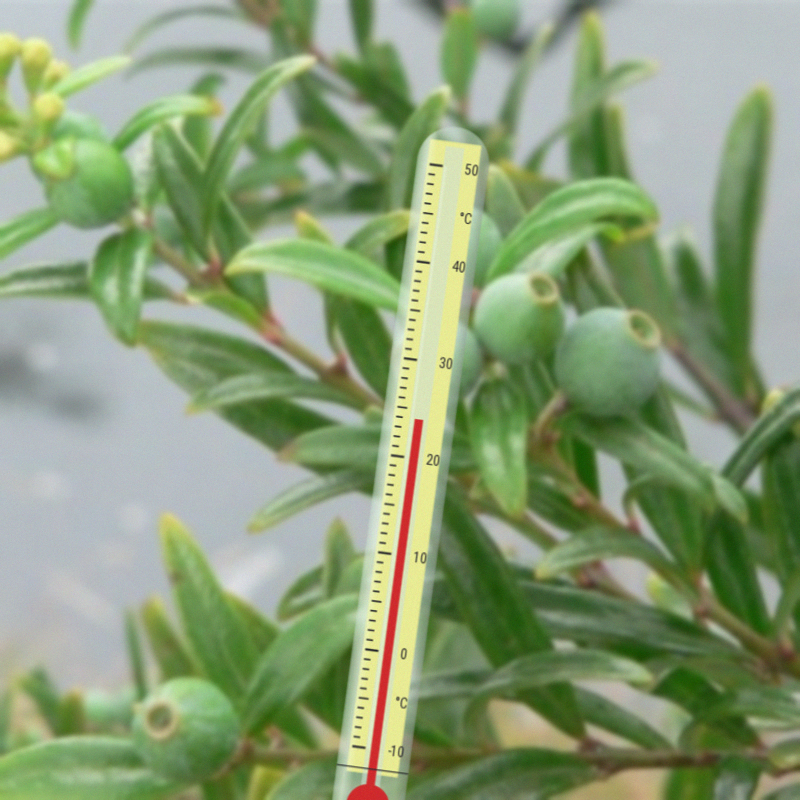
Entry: 24
